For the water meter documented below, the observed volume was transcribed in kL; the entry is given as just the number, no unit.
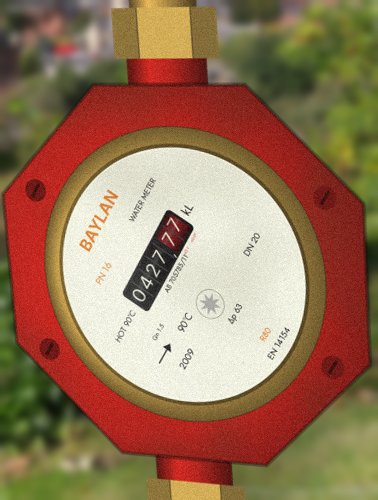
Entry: 427.77
